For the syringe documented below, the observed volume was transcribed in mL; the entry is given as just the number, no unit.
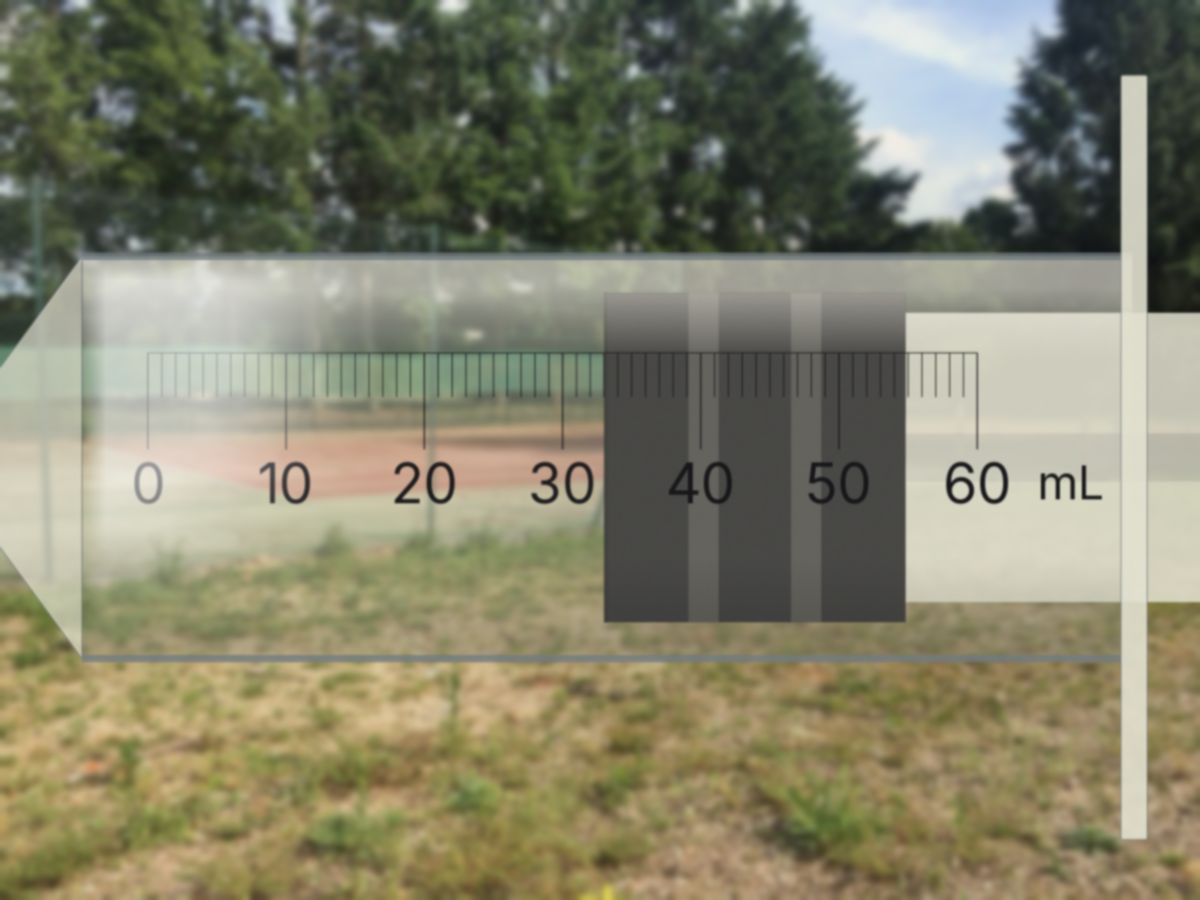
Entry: 33
